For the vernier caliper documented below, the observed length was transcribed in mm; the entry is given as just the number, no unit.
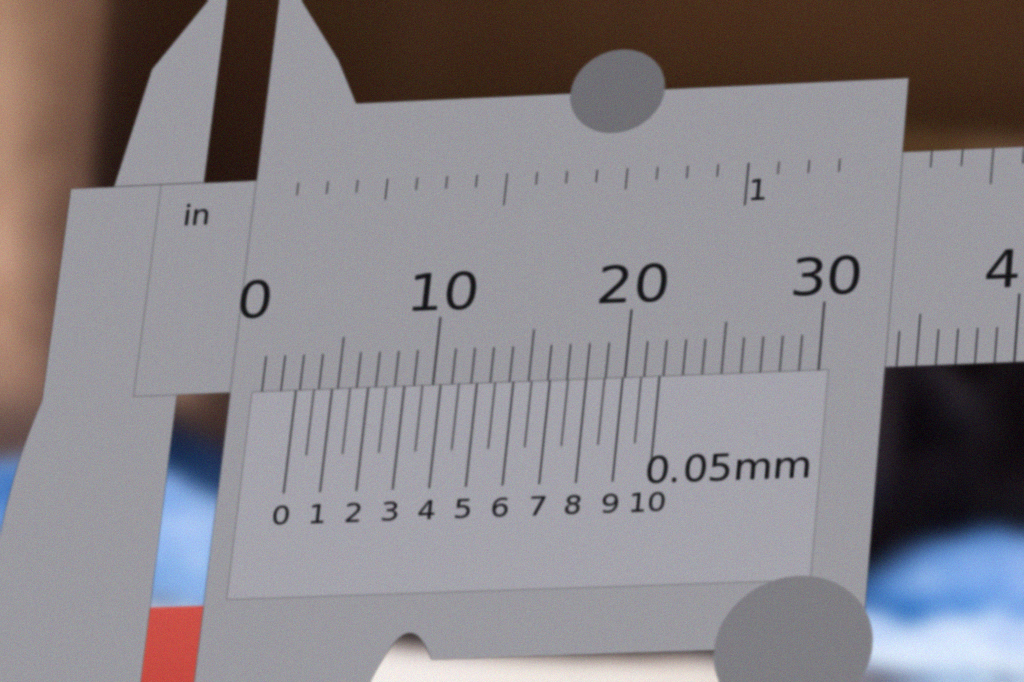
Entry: 2.8
